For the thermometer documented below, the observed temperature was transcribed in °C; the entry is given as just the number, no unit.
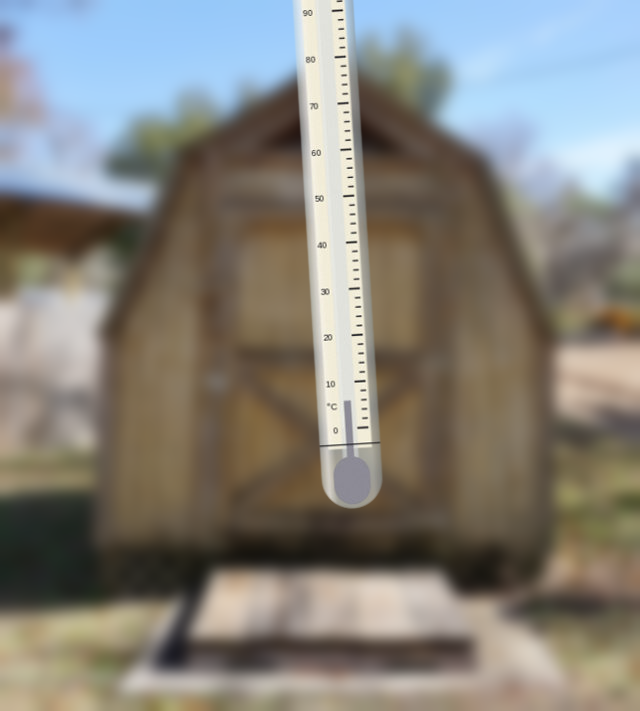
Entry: 6
